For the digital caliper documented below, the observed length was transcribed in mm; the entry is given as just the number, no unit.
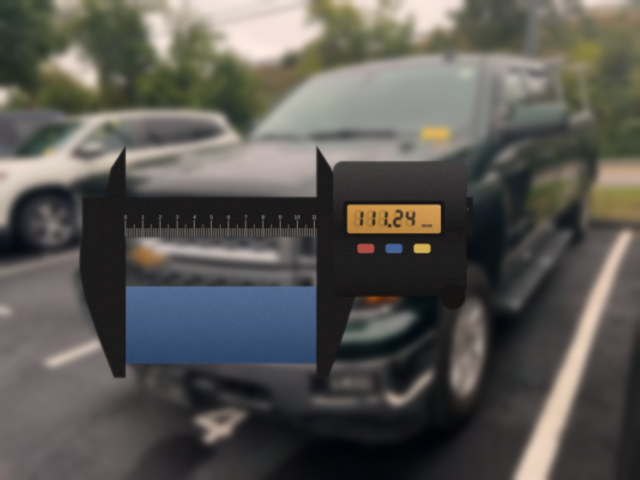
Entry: 111.24
